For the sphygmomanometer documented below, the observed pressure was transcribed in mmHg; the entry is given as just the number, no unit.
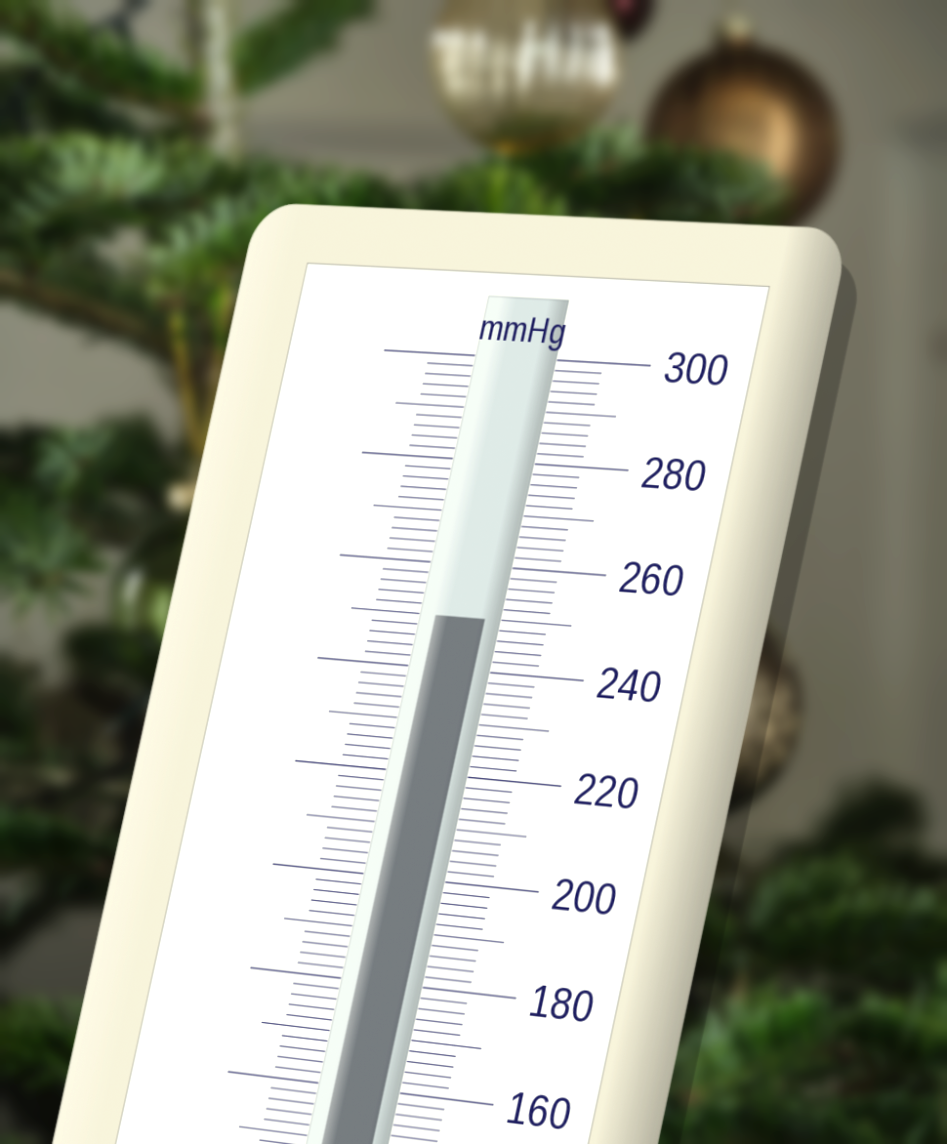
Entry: 250
